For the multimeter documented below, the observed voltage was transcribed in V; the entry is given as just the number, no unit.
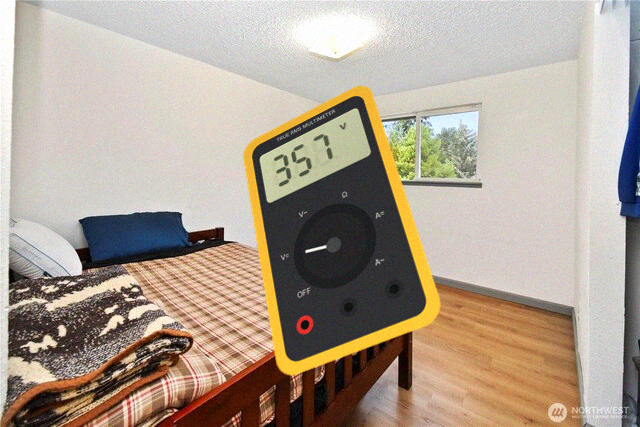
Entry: 357
